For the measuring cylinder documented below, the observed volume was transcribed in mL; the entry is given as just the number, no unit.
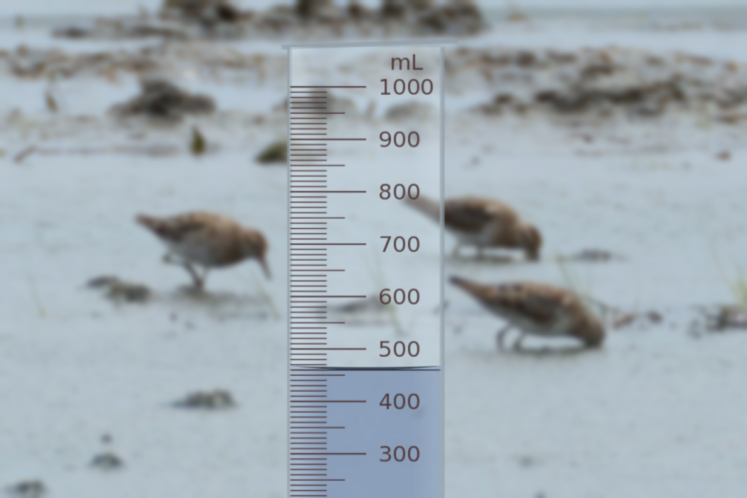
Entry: 460
